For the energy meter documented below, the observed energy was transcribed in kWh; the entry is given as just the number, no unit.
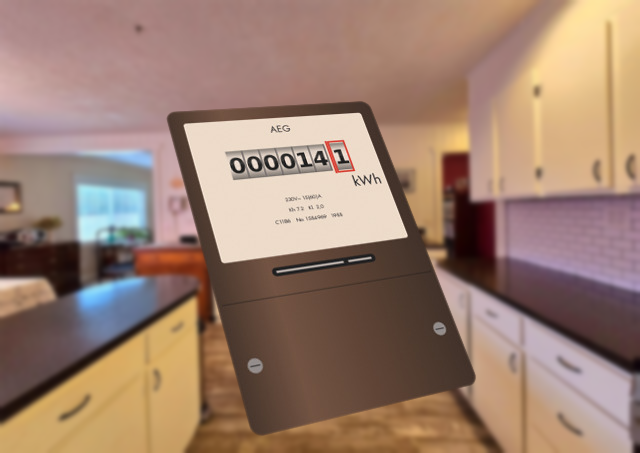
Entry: 14.1
